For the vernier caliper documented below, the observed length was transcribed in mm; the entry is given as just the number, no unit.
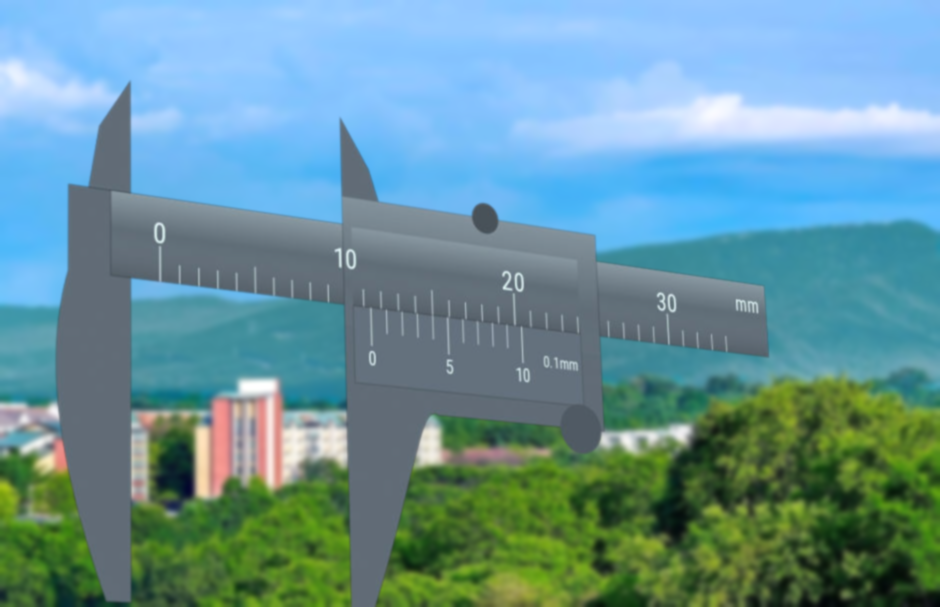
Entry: 11.4
